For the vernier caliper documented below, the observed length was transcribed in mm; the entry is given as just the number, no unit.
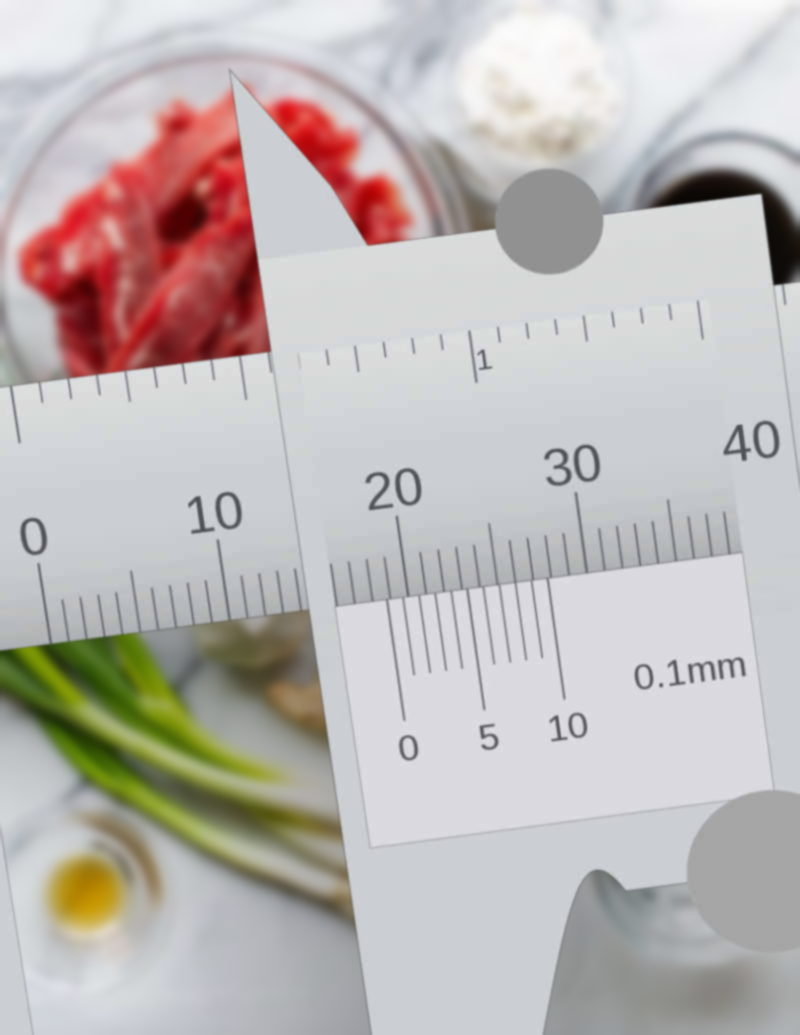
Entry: 18.8
